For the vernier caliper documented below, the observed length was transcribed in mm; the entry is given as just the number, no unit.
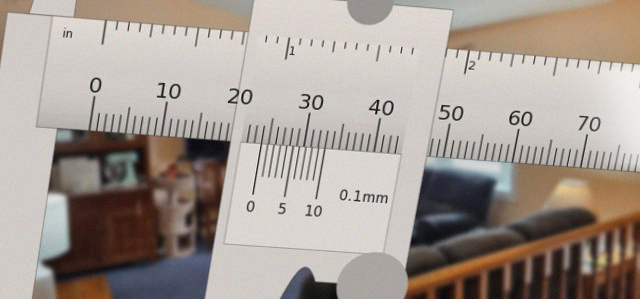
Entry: 24.0
